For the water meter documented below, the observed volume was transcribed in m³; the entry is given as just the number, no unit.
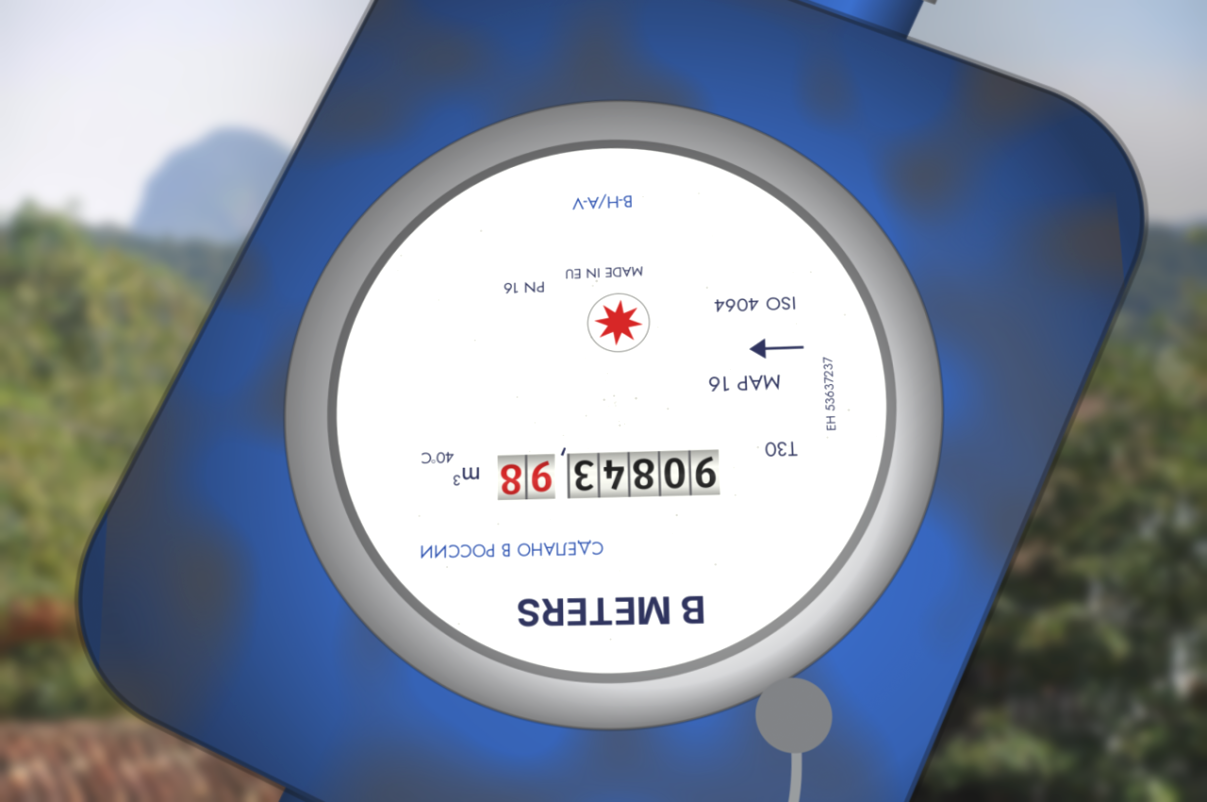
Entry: 90843.98
